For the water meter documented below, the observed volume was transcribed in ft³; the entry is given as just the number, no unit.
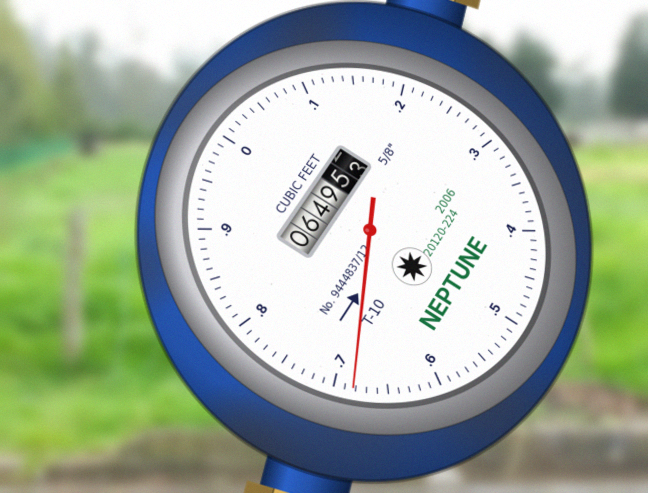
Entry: 64952.68
